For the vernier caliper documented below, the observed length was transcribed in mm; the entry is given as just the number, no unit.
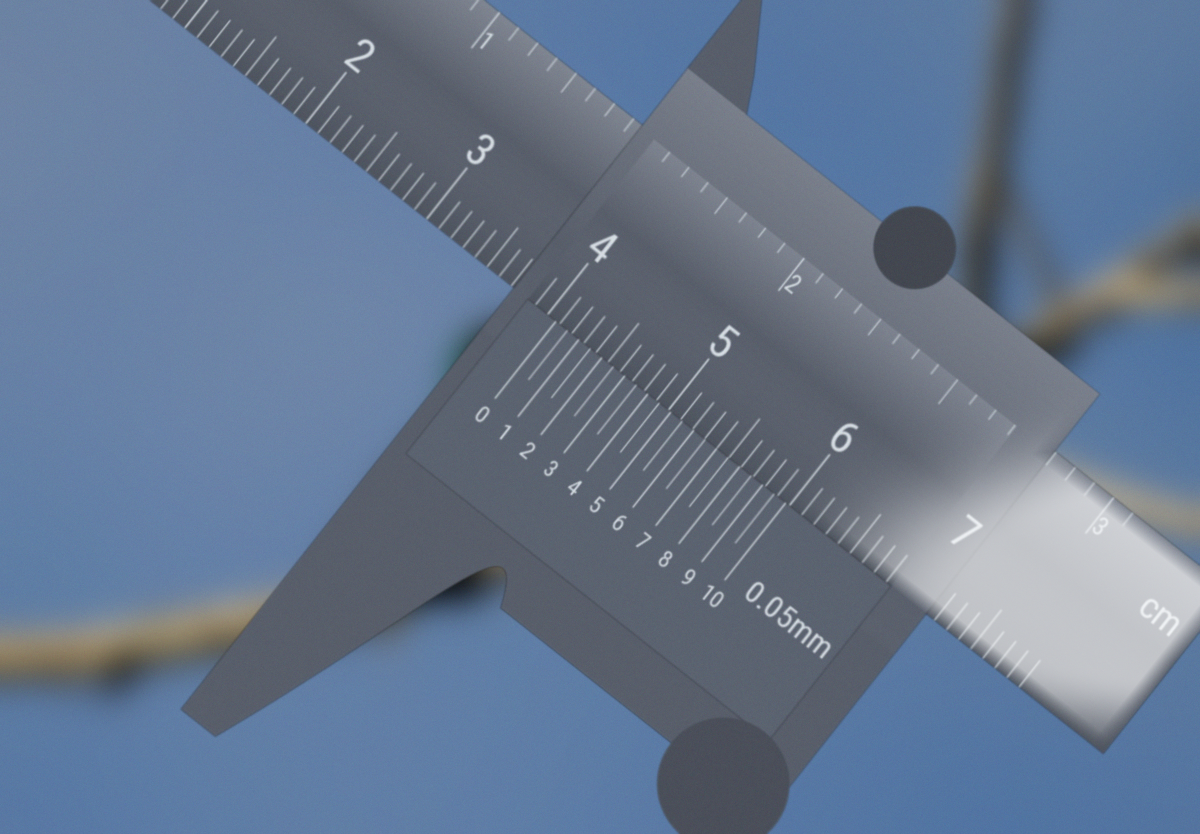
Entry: 40.7
